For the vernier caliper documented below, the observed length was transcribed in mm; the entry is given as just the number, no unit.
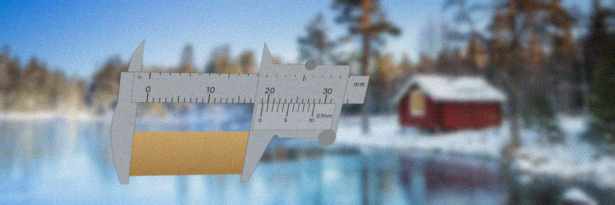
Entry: 19.2
